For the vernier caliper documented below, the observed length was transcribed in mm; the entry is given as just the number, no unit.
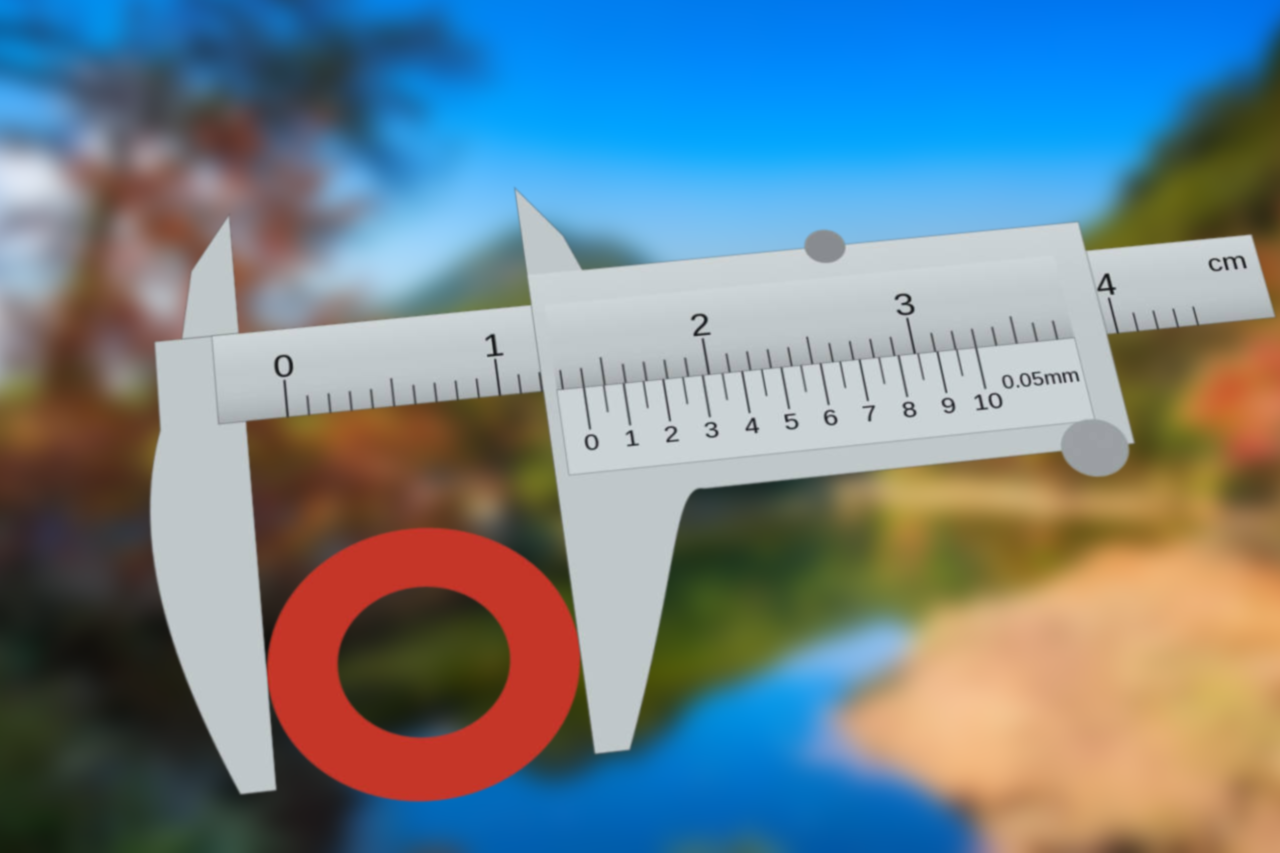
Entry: 14.0
